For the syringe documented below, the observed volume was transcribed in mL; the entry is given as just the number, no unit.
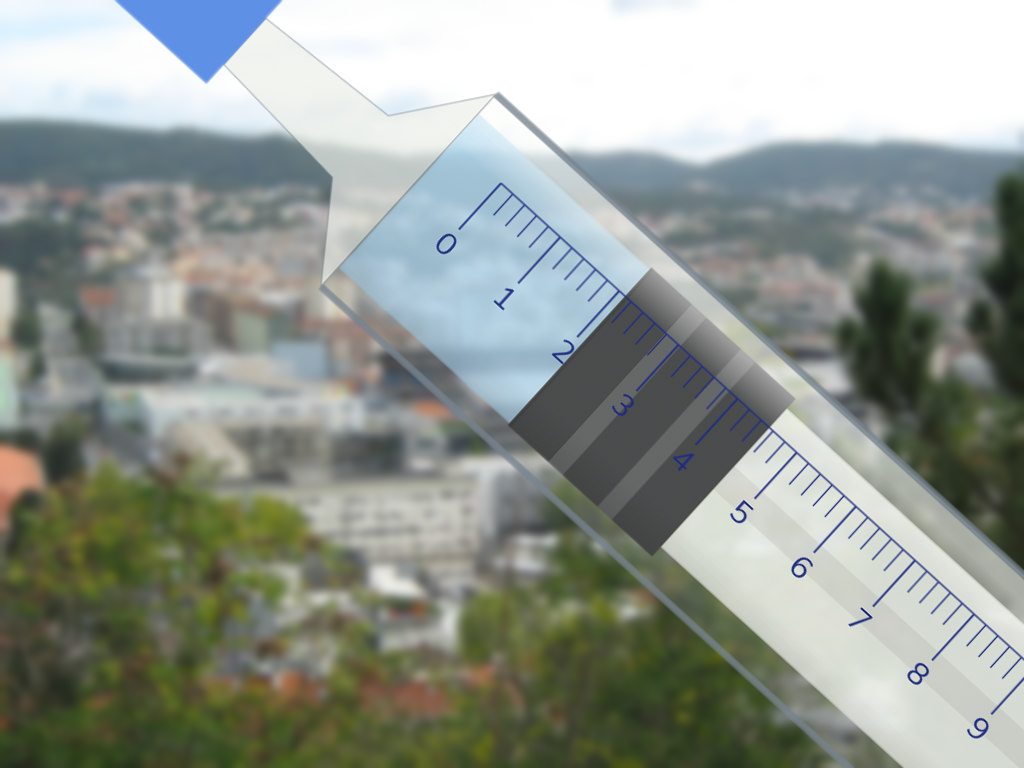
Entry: 2.1
